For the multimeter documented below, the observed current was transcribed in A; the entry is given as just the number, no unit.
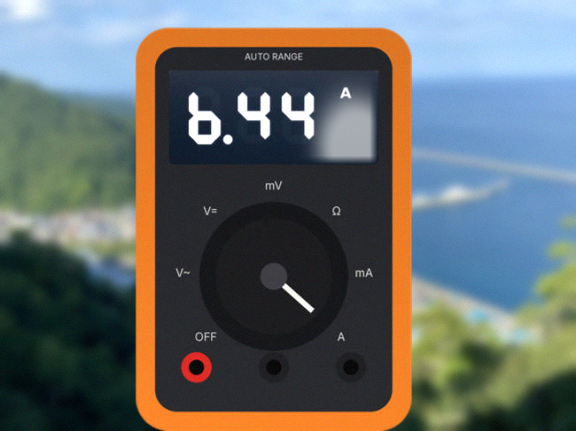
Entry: 6.44
